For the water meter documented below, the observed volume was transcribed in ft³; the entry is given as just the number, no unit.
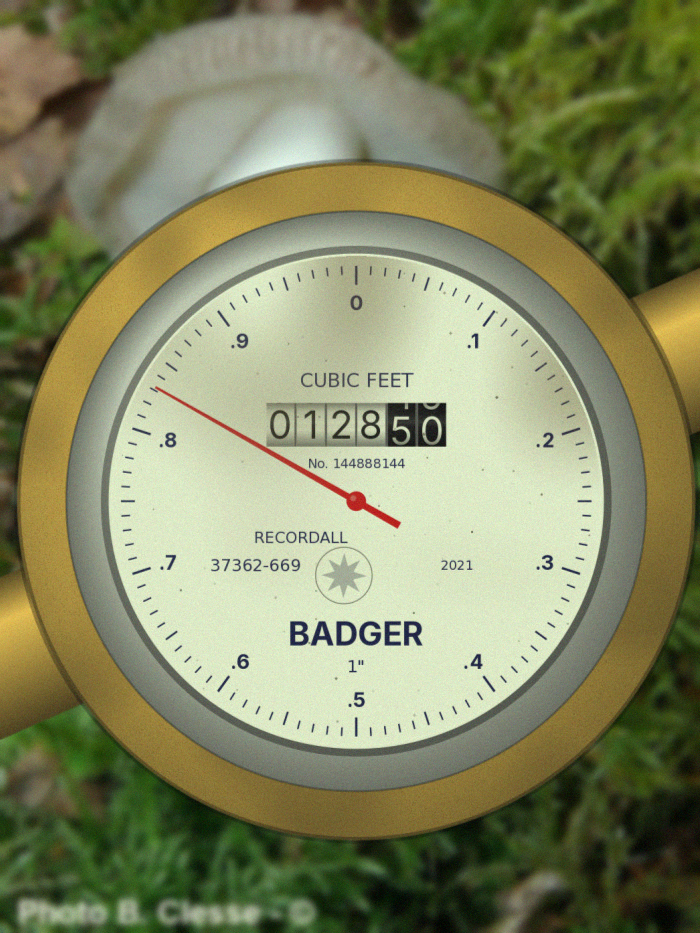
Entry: 12849.83
